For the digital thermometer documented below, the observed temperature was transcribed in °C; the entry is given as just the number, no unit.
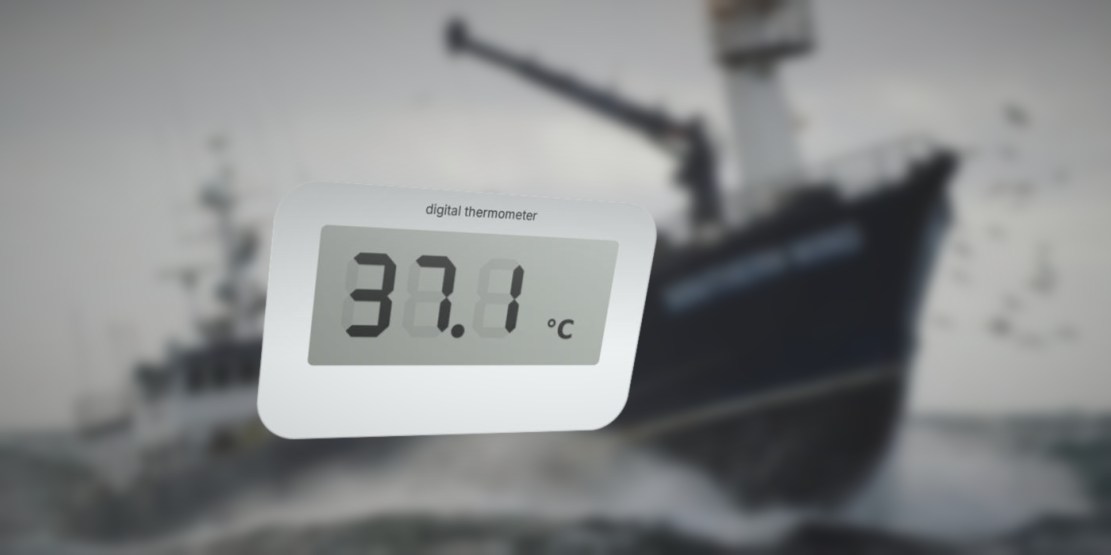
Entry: 37.1
